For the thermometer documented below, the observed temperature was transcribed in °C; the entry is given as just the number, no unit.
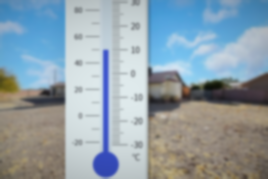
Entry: 10
